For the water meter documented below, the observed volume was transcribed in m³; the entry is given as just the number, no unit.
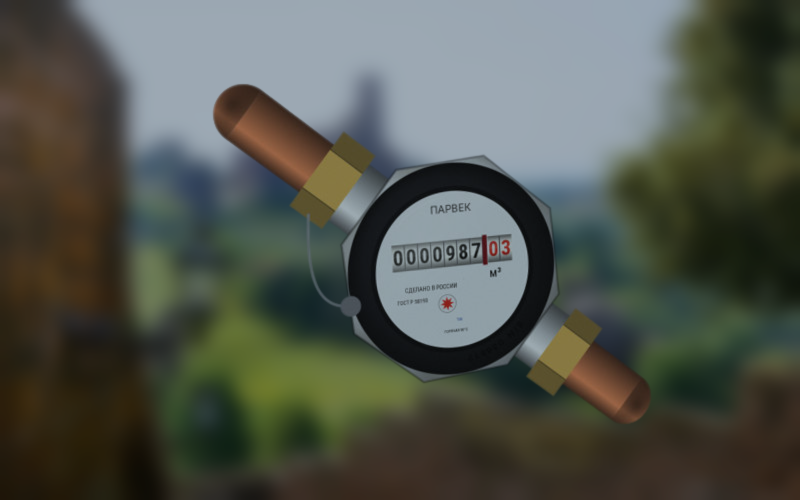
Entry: 987.03
